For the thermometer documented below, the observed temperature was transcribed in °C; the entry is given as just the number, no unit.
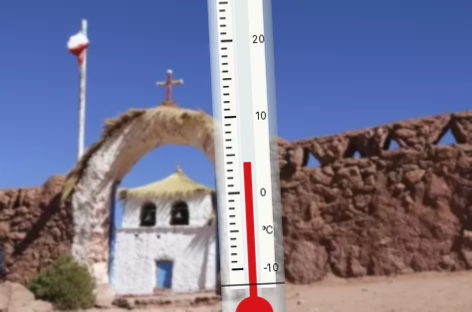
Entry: 4
